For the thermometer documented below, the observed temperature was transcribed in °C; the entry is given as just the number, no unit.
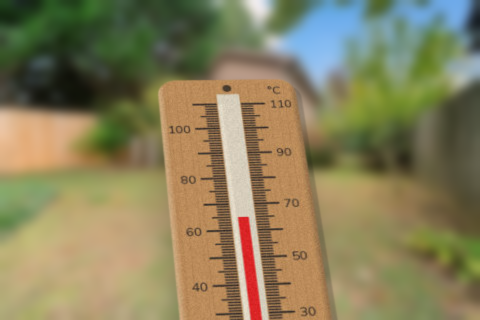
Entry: 65
